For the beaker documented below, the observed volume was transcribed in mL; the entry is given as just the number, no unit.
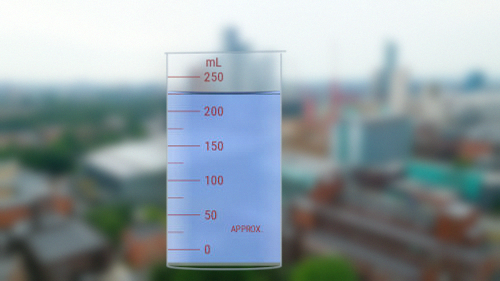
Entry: 225
